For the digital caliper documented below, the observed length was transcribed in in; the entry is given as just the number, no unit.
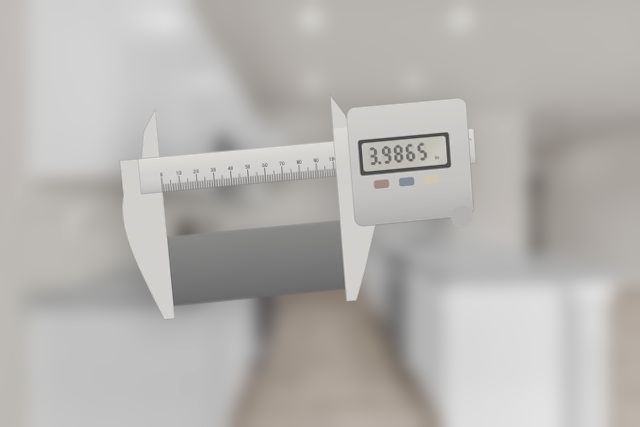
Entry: 3.9865
